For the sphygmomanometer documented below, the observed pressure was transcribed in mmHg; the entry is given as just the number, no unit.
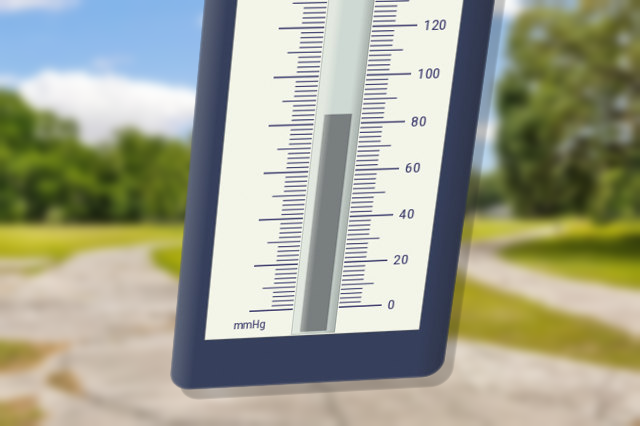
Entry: 84
